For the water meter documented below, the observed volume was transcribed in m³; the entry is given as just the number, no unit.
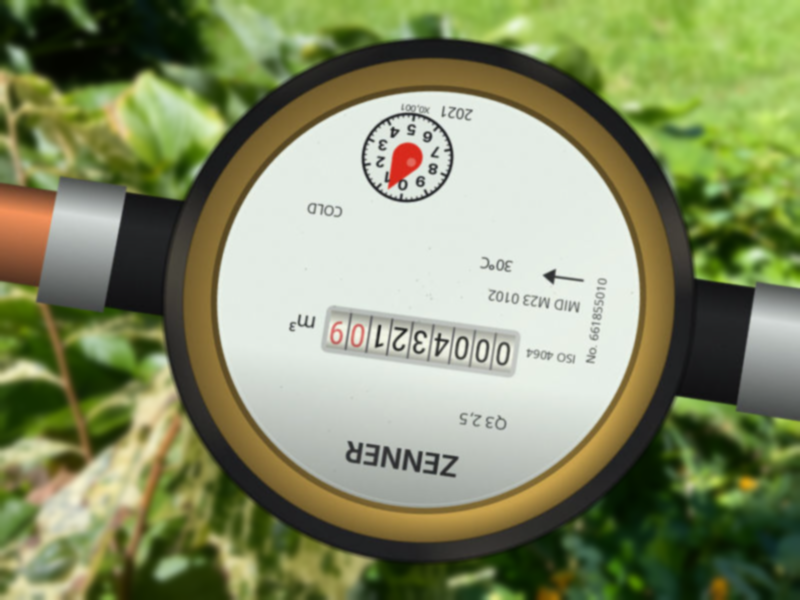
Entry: 4321.090
